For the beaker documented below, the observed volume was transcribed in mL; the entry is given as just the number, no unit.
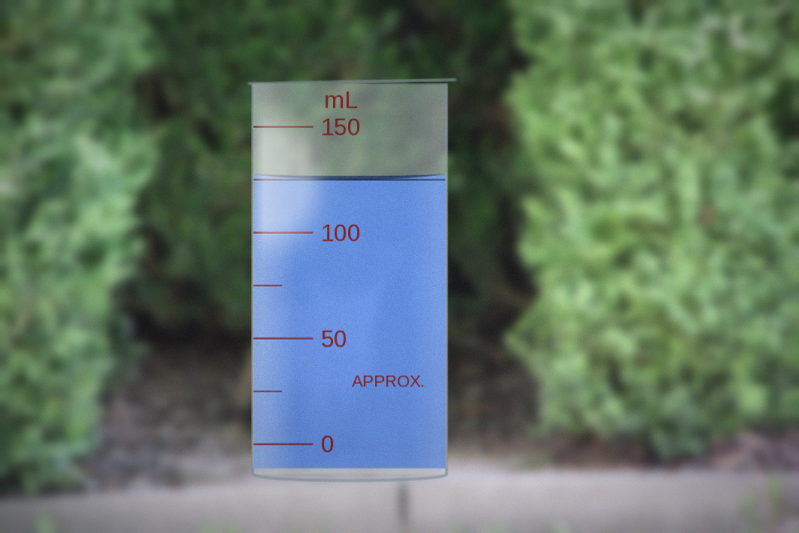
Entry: 125
